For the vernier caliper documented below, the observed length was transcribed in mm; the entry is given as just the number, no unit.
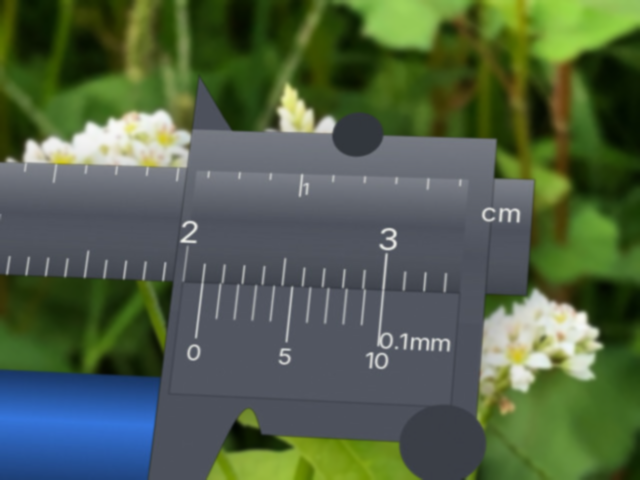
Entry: 21.0
